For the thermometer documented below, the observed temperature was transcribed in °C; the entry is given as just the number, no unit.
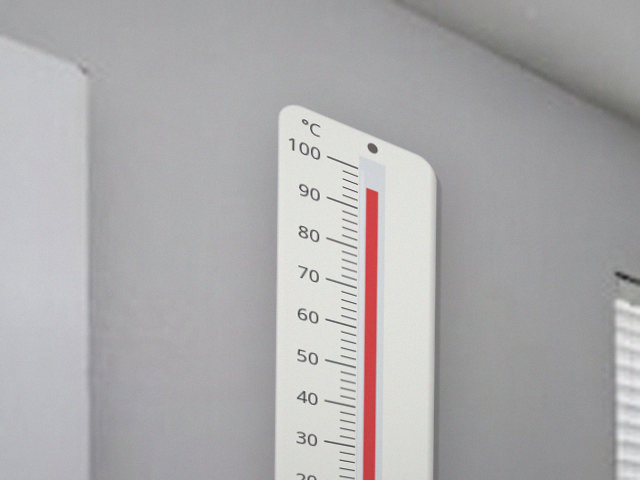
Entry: 96
